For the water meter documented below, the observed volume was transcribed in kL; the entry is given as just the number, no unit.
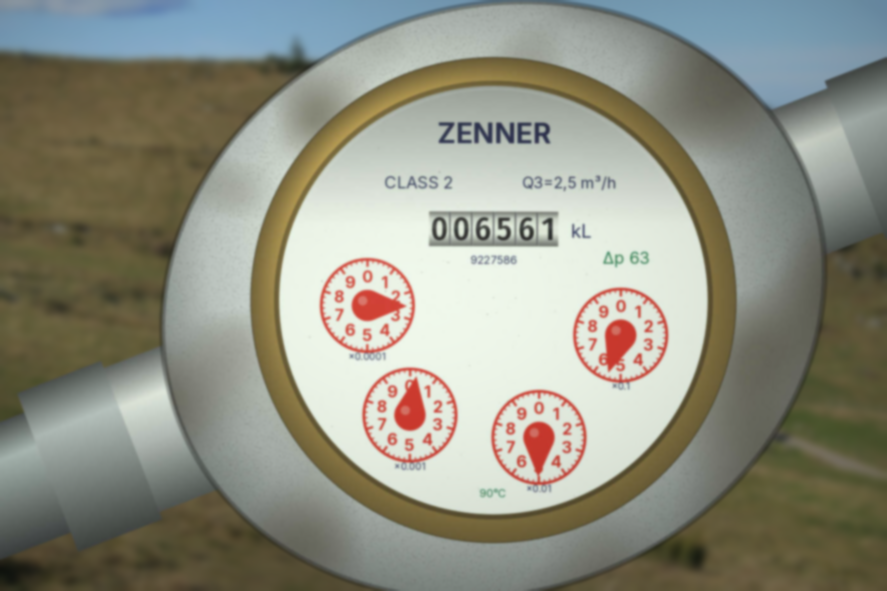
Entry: 6561.5502
